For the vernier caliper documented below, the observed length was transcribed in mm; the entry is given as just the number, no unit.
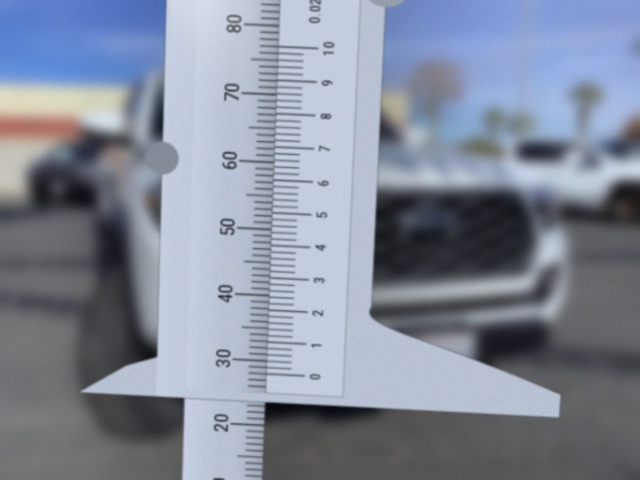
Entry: 28.0
